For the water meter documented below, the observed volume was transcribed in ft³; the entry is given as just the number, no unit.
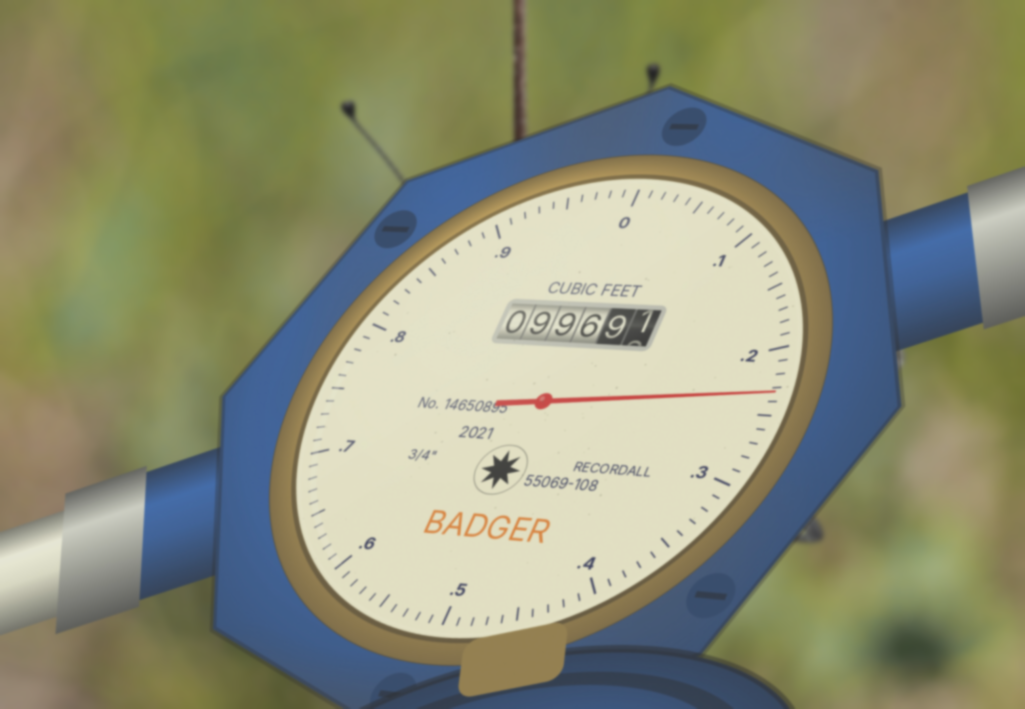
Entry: 99691.23
